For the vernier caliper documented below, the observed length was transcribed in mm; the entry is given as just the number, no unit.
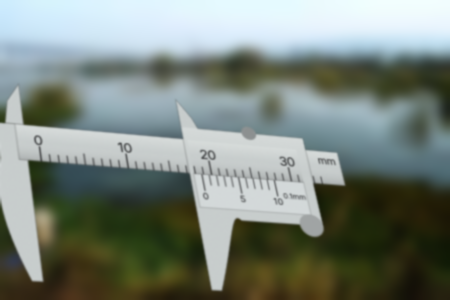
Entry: 18.8
